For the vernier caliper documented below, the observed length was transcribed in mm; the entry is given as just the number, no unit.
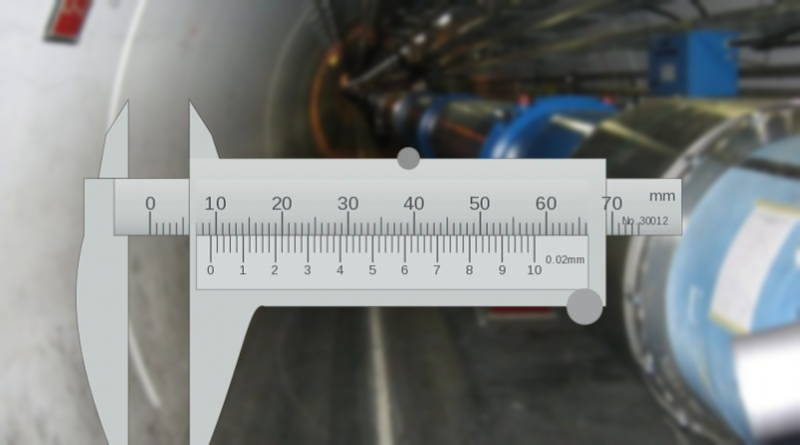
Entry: 9.2
